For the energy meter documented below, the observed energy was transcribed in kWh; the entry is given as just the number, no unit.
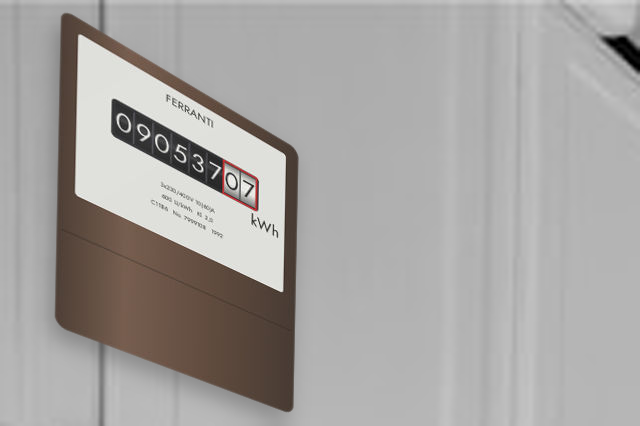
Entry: 90537.07
